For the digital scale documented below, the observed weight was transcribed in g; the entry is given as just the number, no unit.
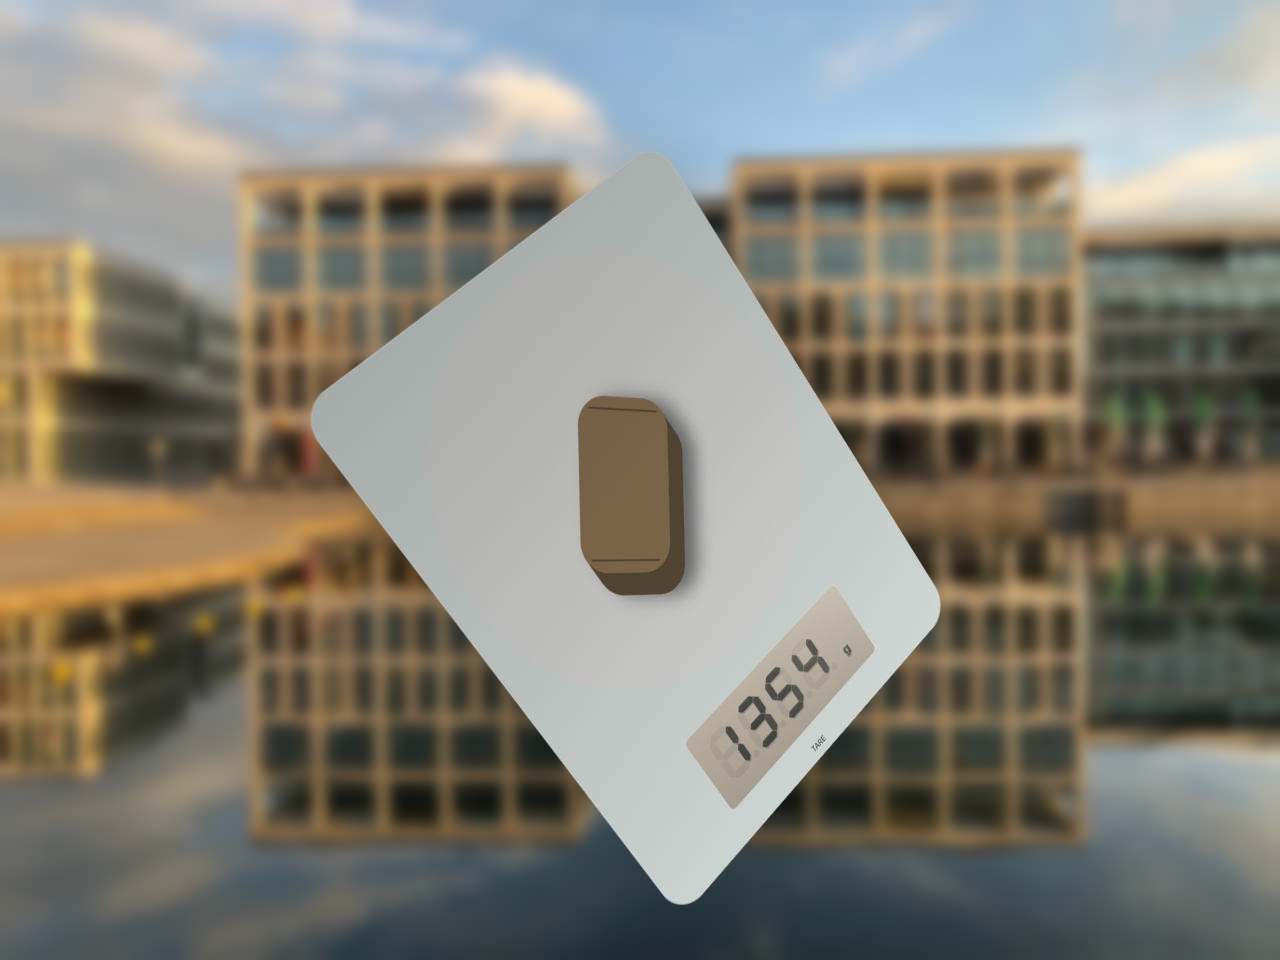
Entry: 1354
